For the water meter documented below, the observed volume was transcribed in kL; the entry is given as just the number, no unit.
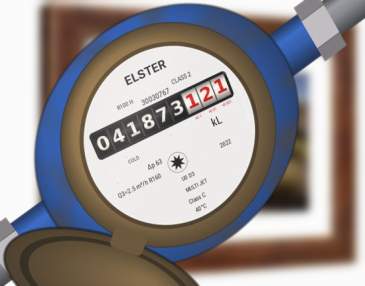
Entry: 41873.121
